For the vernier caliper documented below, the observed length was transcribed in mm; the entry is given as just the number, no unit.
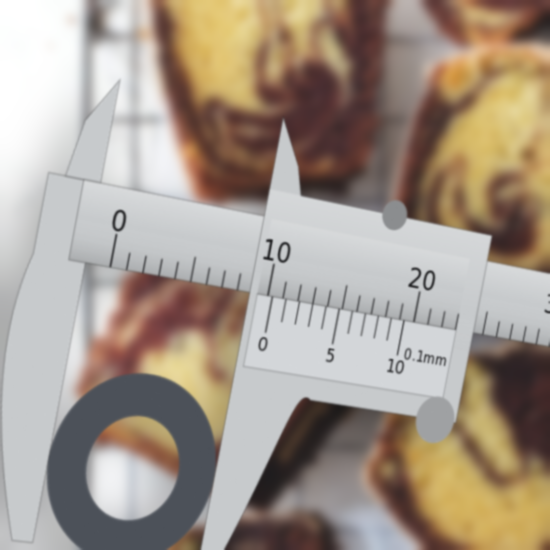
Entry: 10.3
